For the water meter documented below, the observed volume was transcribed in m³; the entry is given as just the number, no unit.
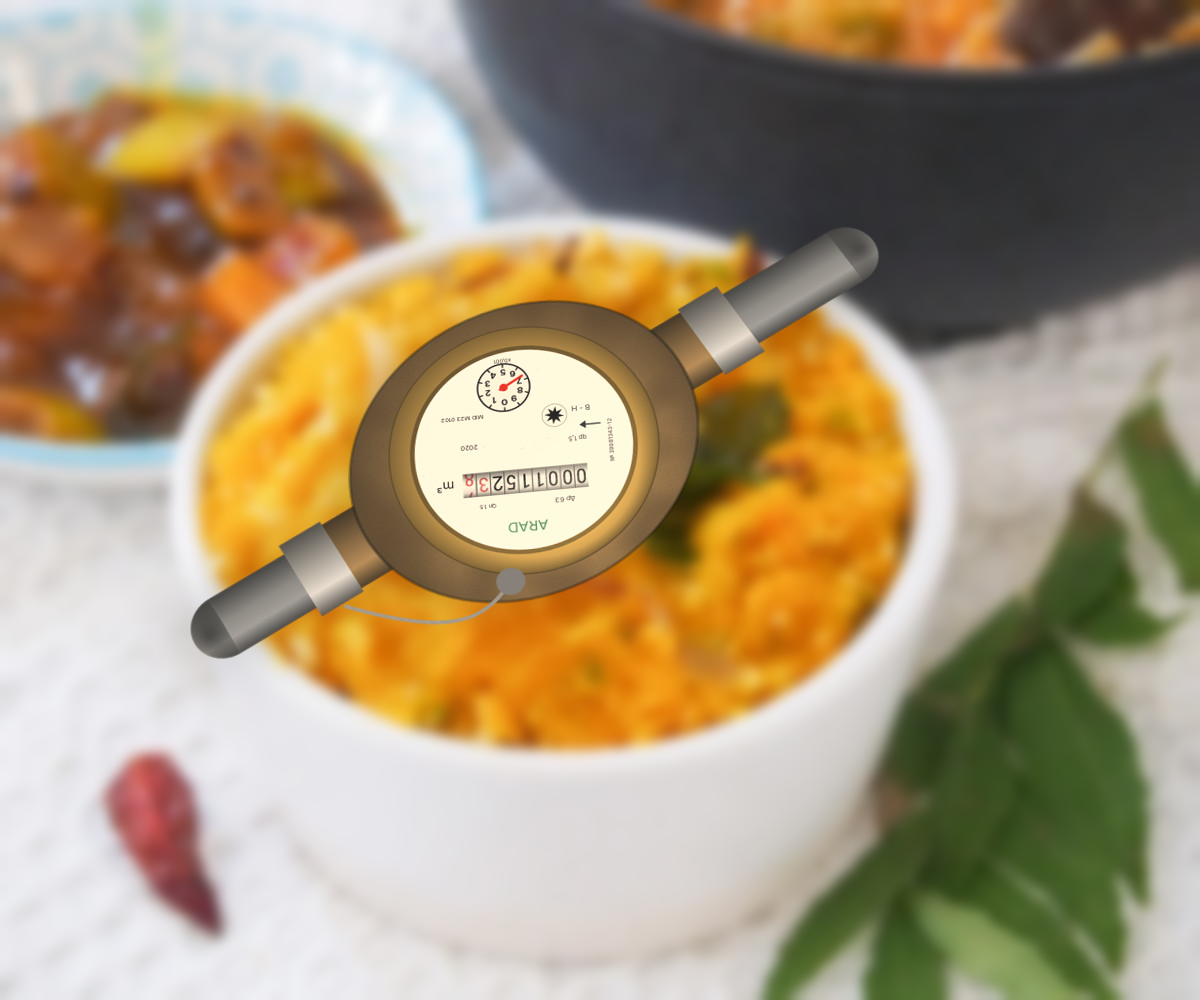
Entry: 1152.376
